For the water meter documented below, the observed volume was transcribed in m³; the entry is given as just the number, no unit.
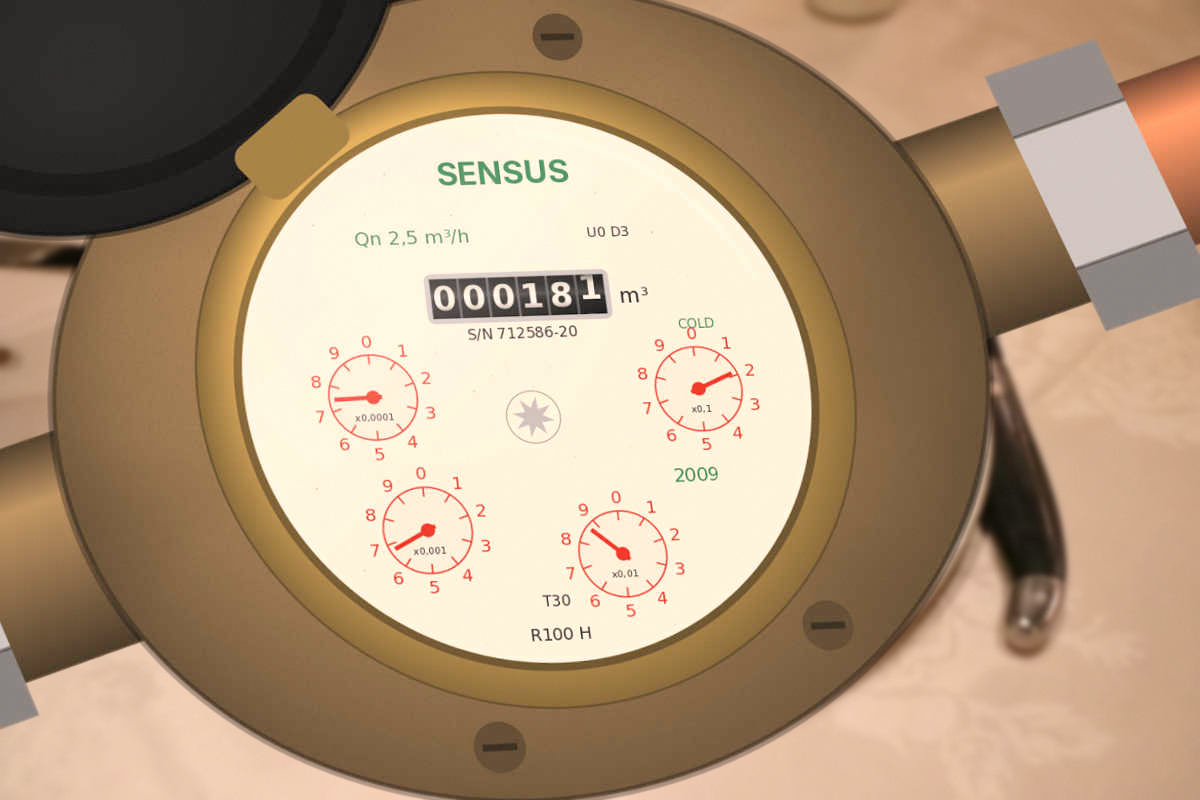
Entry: 181.1867
